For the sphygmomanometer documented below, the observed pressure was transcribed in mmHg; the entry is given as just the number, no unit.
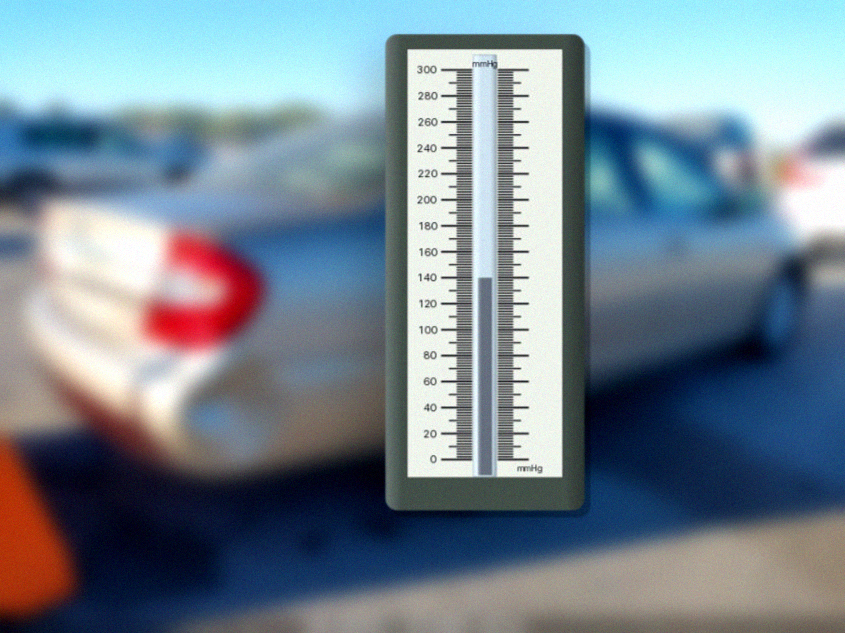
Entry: 140
